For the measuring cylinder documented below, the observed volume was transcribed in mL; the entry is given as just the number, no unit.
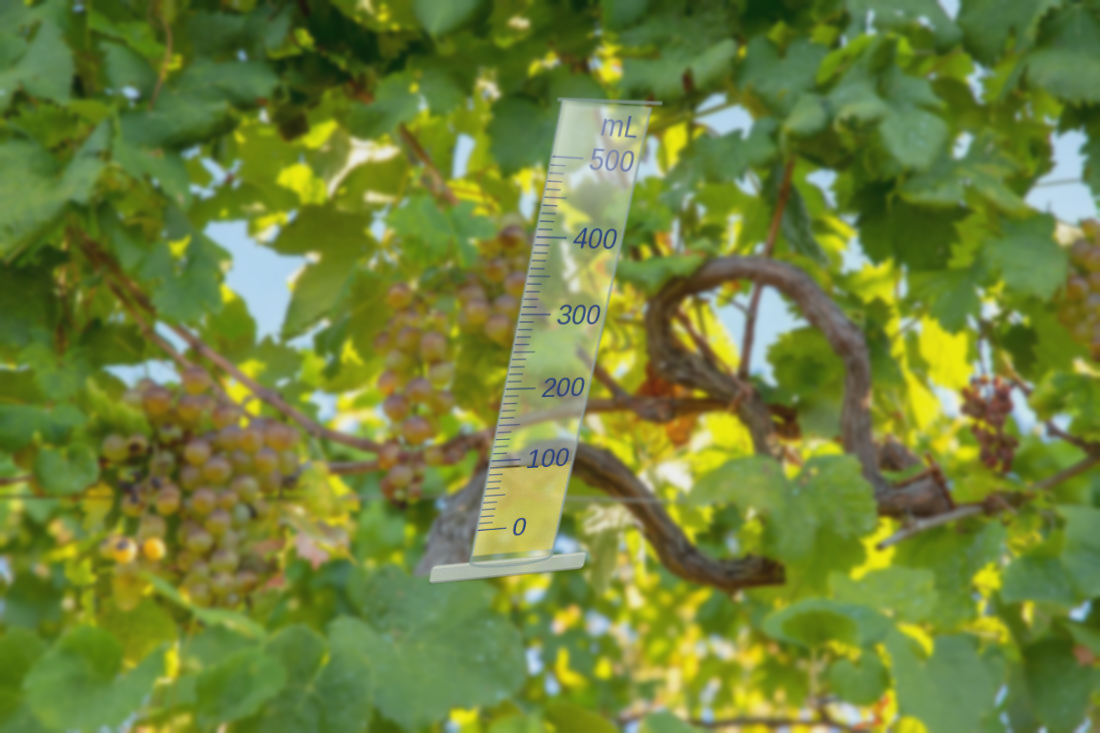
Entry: 90
